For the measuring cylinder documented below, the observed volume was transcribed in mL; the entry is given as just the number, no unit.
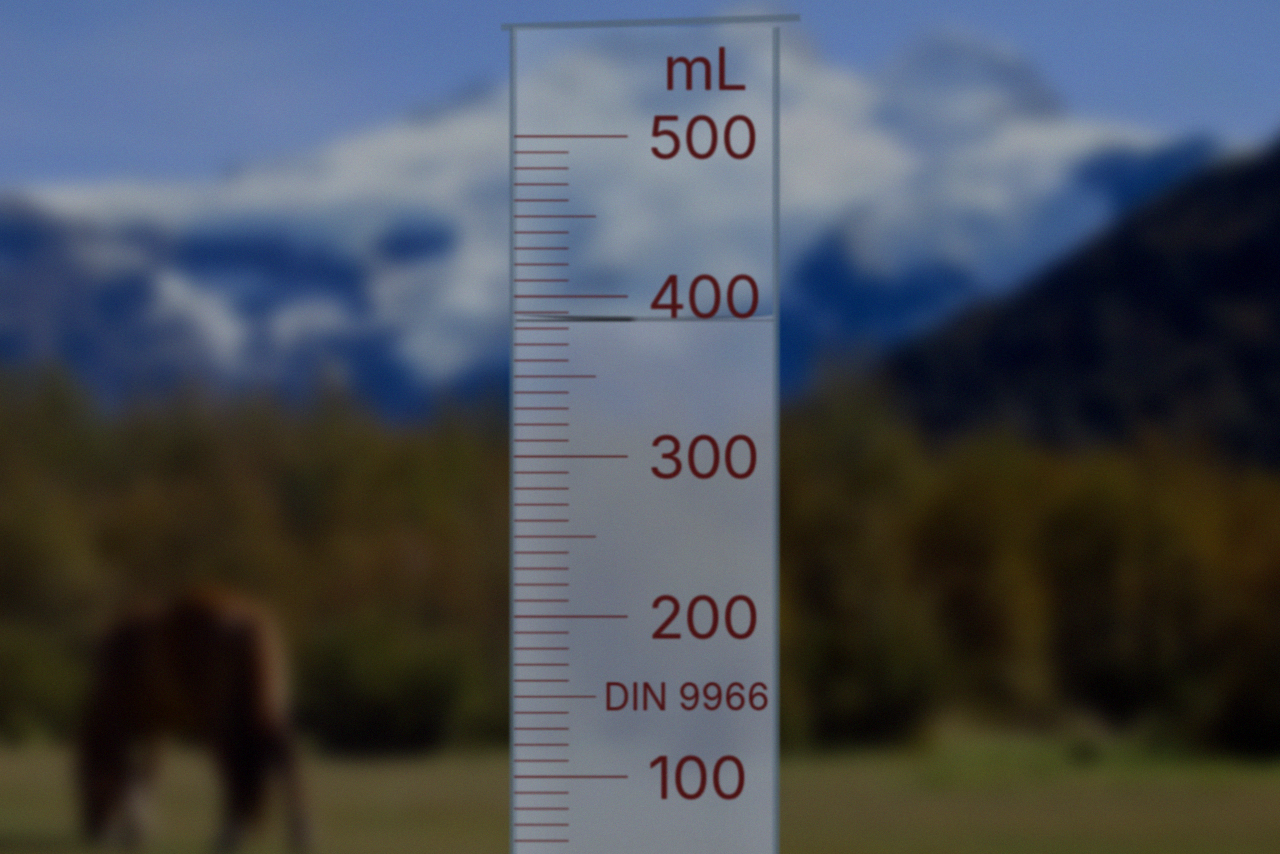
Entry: 385
